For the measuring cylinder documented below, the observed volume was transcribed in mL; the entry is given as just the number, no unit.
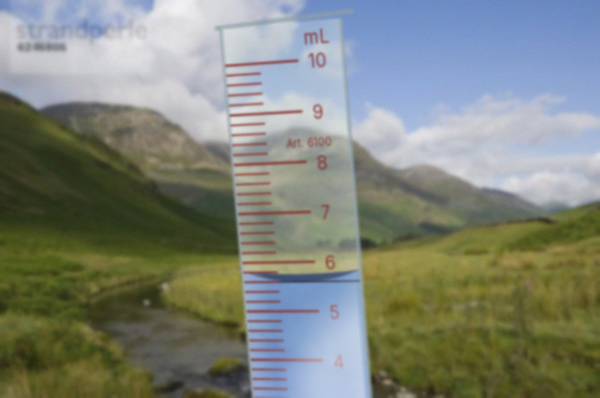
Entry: 5.6
